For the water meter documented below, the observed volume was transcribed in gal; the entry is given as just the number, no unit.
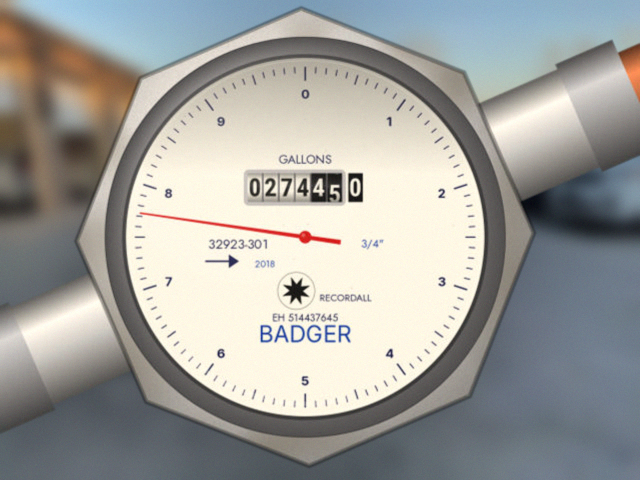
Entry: 274447.7
